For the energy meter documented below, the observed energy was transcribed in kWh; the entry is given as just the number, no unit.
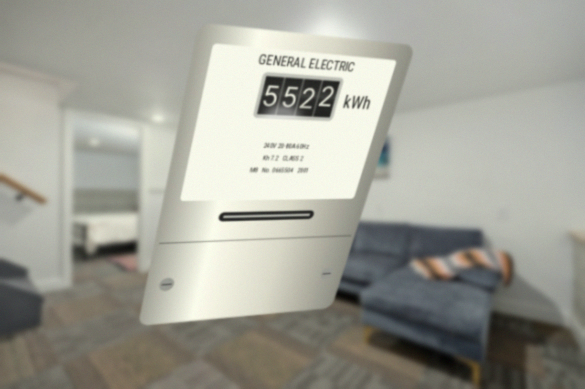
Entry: 5522
